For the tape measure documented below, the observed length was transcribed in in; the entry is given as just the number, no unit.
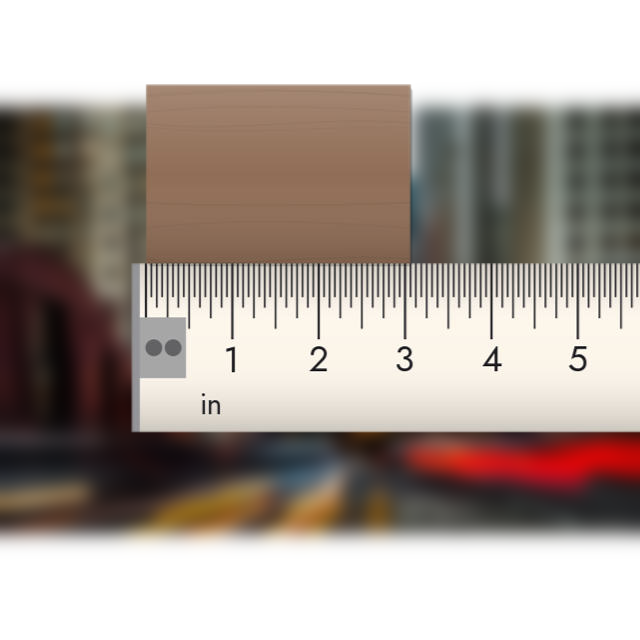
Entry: 3.0625
